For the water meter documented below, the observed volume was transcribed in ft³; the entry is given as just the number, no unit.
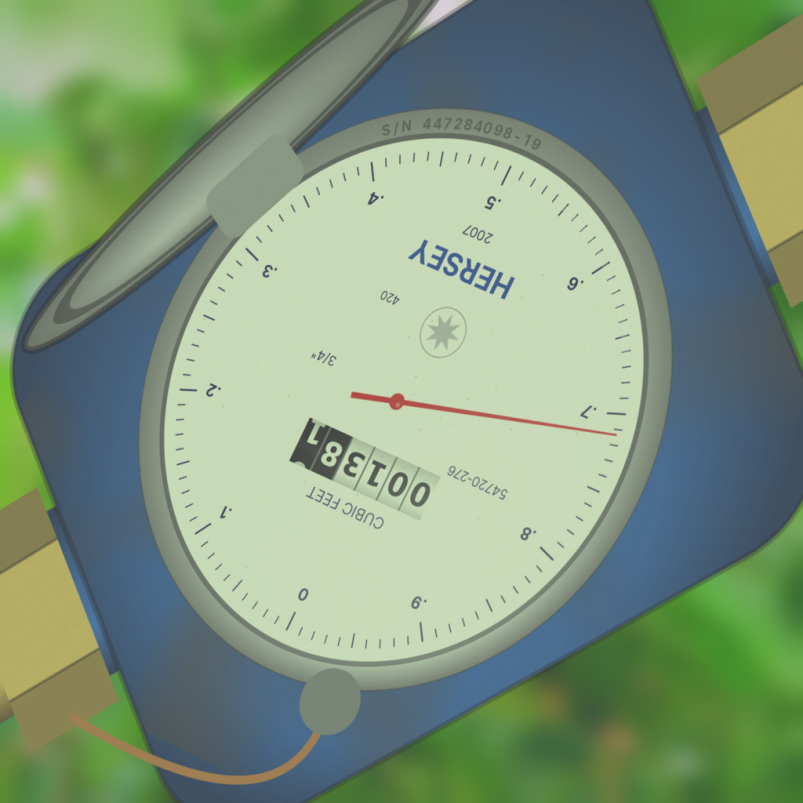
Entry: 1380.71
